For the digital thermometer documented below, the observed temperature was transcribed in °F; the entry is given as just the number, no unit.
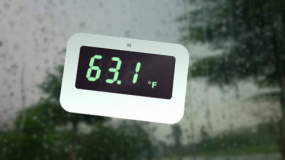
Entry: 63.1
